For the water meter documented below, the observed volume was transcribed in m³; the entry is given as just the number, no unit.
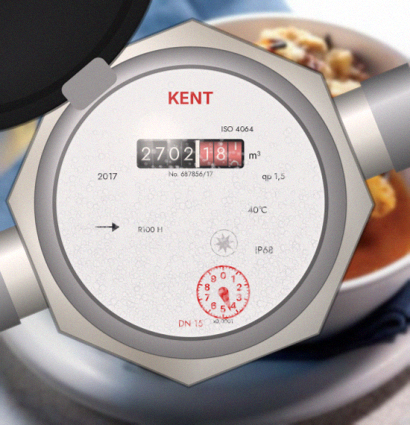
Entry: 2702.1814
